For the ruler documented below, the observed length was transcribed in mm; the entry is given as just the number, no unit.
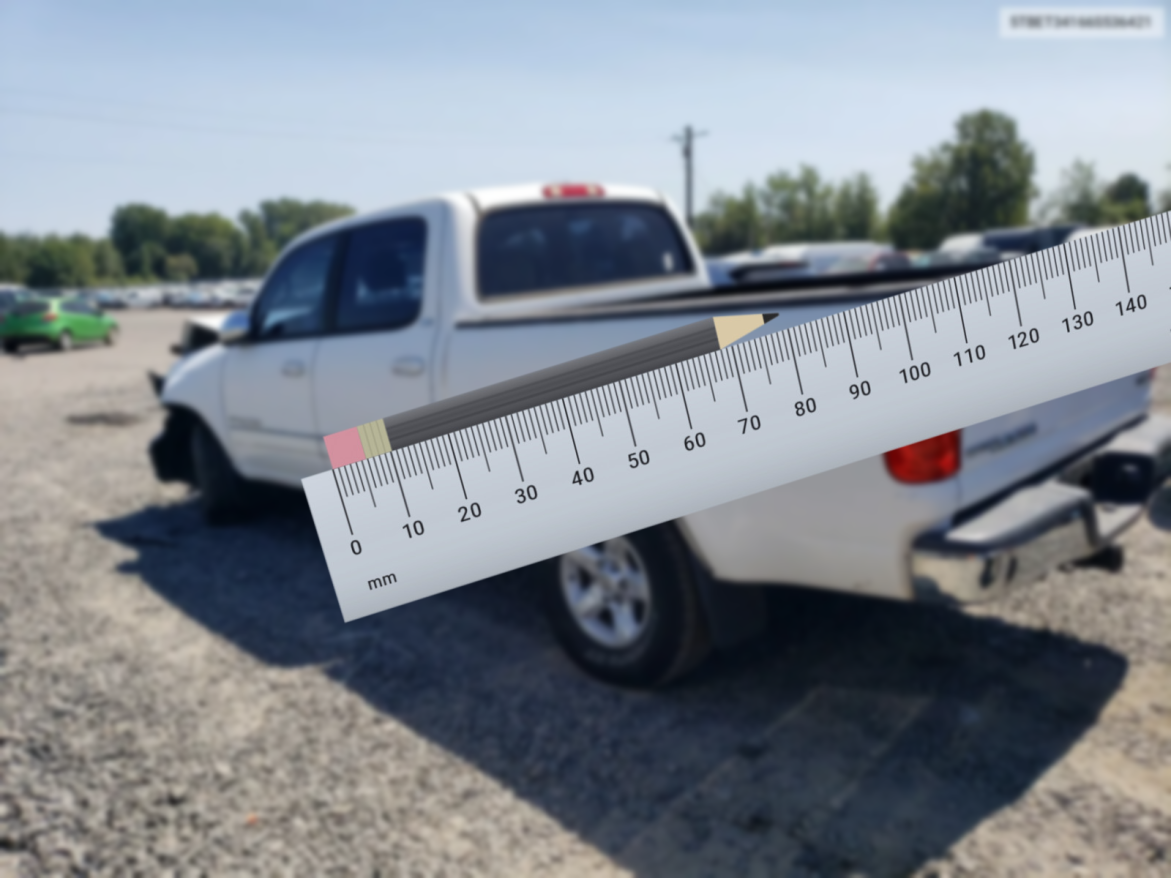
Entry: 79
